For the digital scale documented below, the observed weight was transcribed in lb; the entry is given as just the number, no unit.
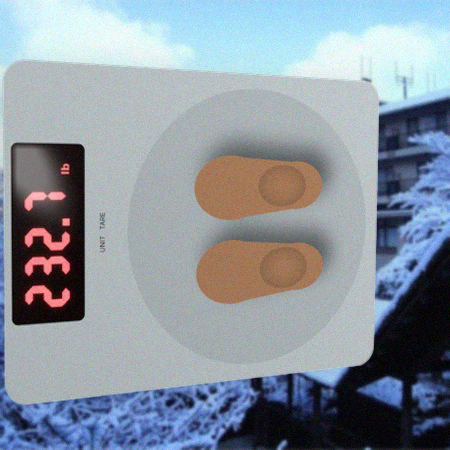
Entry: 232.7
